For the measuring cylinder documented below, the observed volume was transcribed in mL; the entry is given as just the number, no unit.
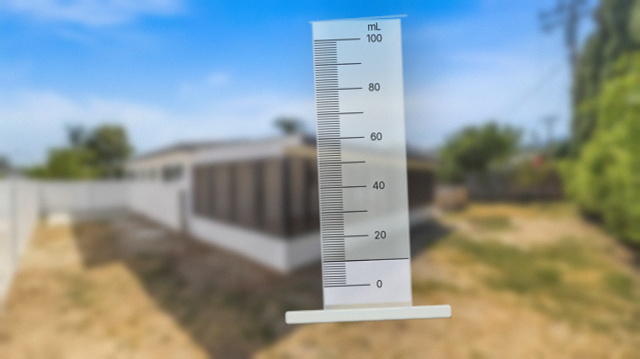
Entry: 10
